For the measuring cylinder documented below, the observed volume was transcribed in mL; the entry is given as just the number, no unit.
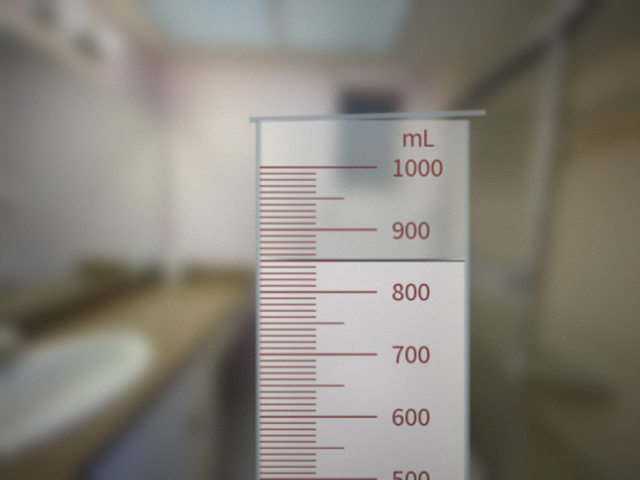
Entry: 850
